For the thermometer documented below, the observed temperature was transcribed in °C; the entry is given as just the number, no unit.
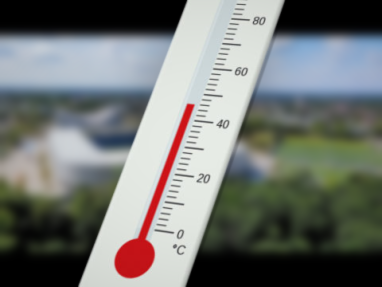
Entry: 46
